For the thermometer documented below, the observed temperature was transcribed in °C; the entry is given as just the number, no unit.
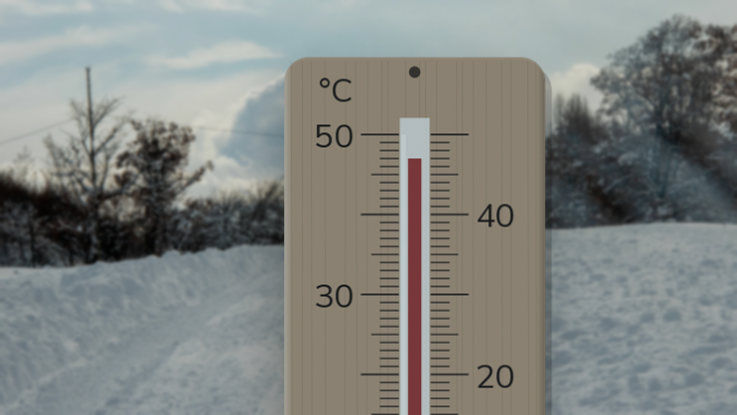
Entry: 47
